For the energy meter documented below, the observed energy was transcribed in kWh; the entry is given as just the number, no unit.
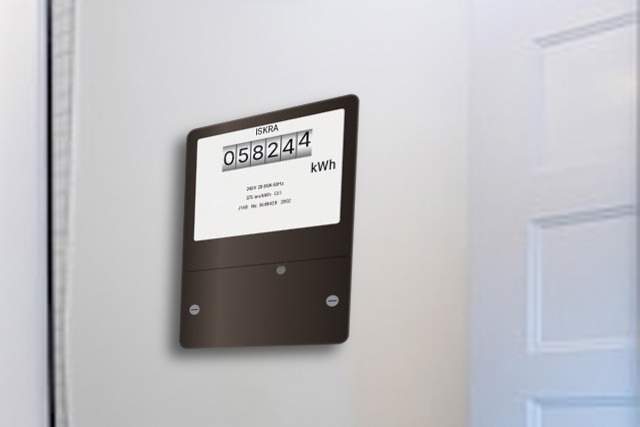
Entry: 58244
